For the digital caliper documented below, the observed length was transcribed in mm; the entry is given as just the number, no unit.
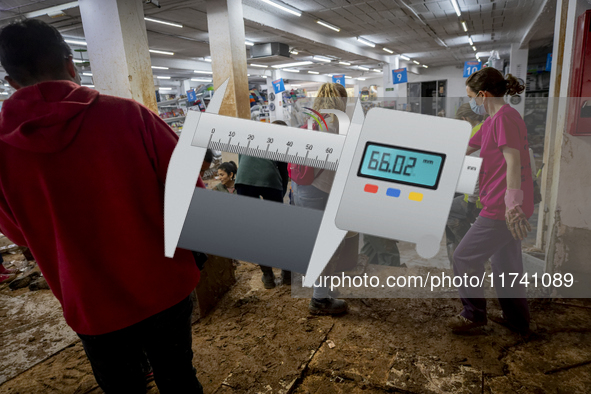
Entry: 66.02
